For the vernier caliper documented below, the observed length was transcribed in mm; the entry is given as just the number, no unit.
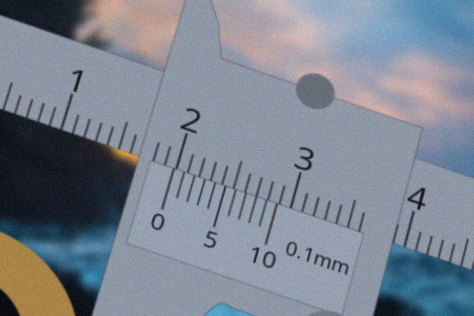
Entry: 19.8
